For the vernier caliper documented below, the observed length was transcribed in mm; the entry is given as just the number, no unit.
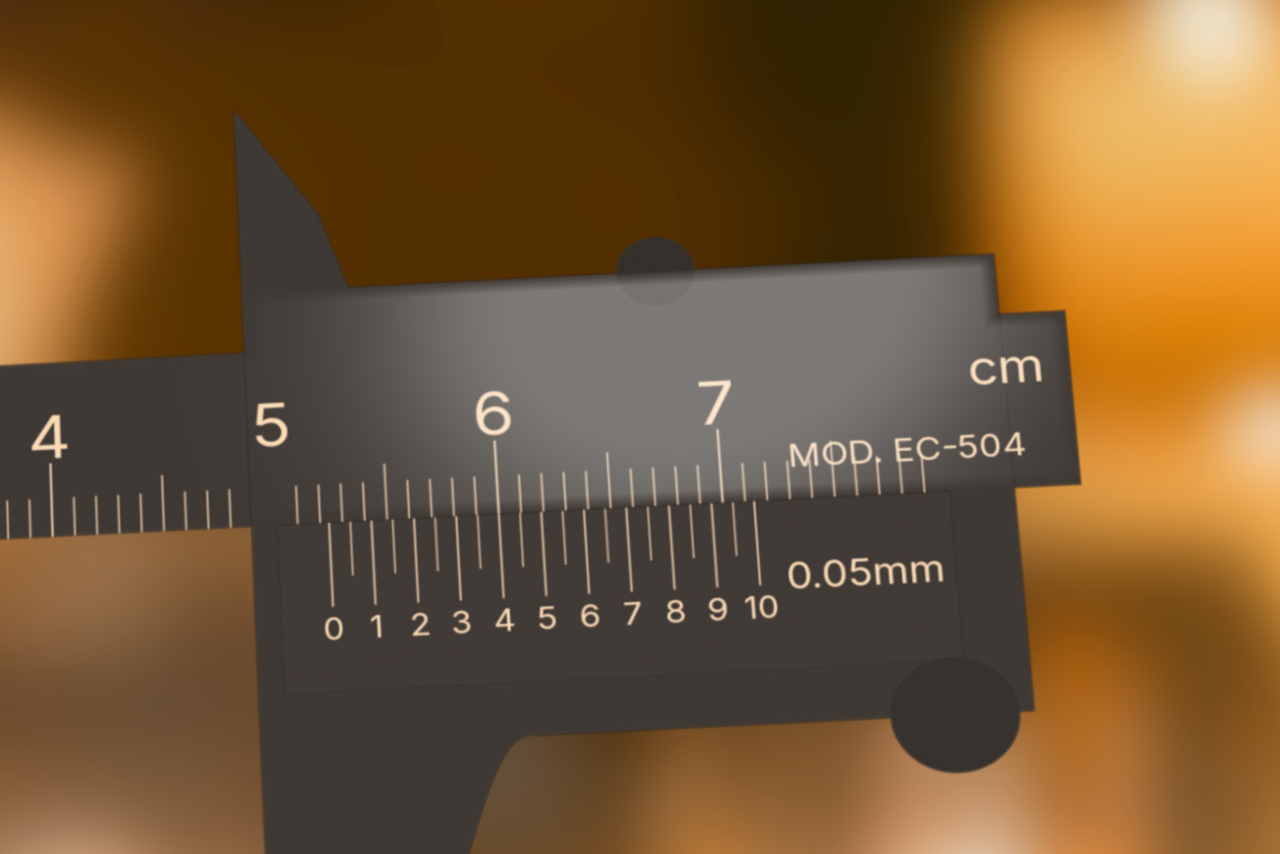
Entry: 52.4
